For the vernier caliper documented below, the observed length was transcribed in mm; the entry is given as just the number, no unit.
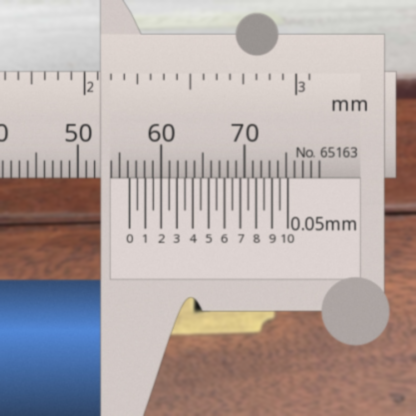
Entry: 56.2
